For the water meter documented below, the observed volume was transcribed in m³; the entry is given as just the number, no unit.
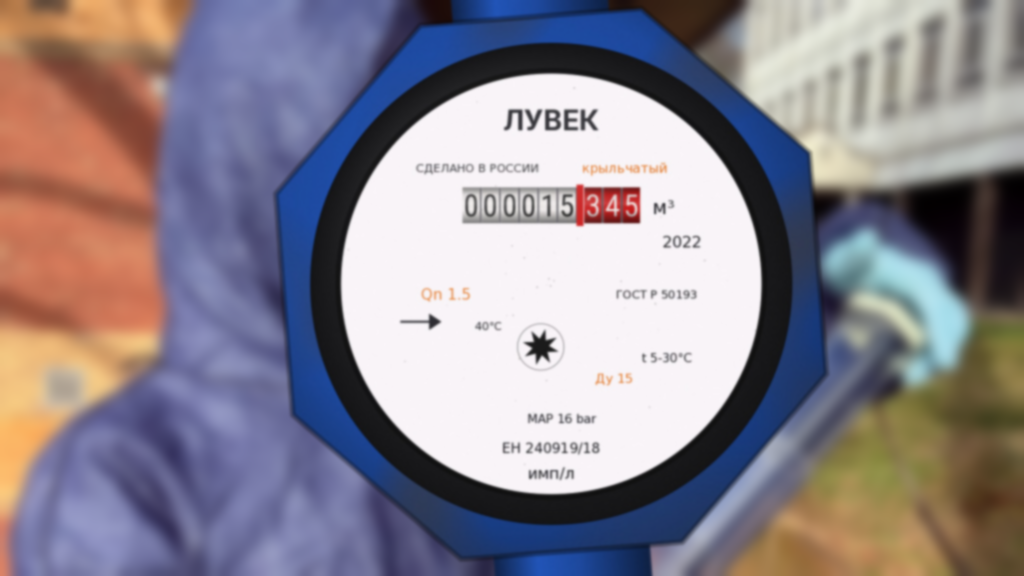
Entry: 15.345
